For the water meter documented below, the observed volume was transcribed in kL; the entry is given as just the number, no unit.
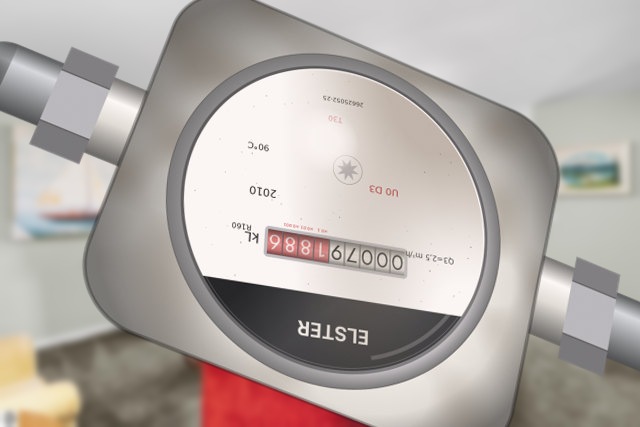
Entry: 79.1886
